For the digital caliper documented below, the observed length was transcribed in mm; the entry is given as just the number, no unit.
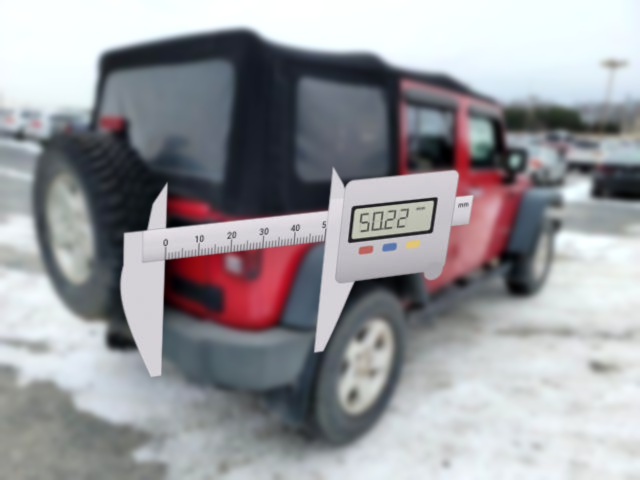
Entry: 50.22
